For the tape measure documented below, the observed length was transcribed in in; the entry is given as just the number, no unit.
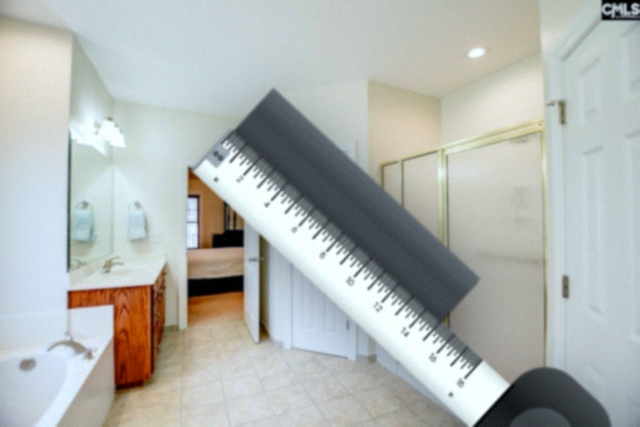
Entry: 15
